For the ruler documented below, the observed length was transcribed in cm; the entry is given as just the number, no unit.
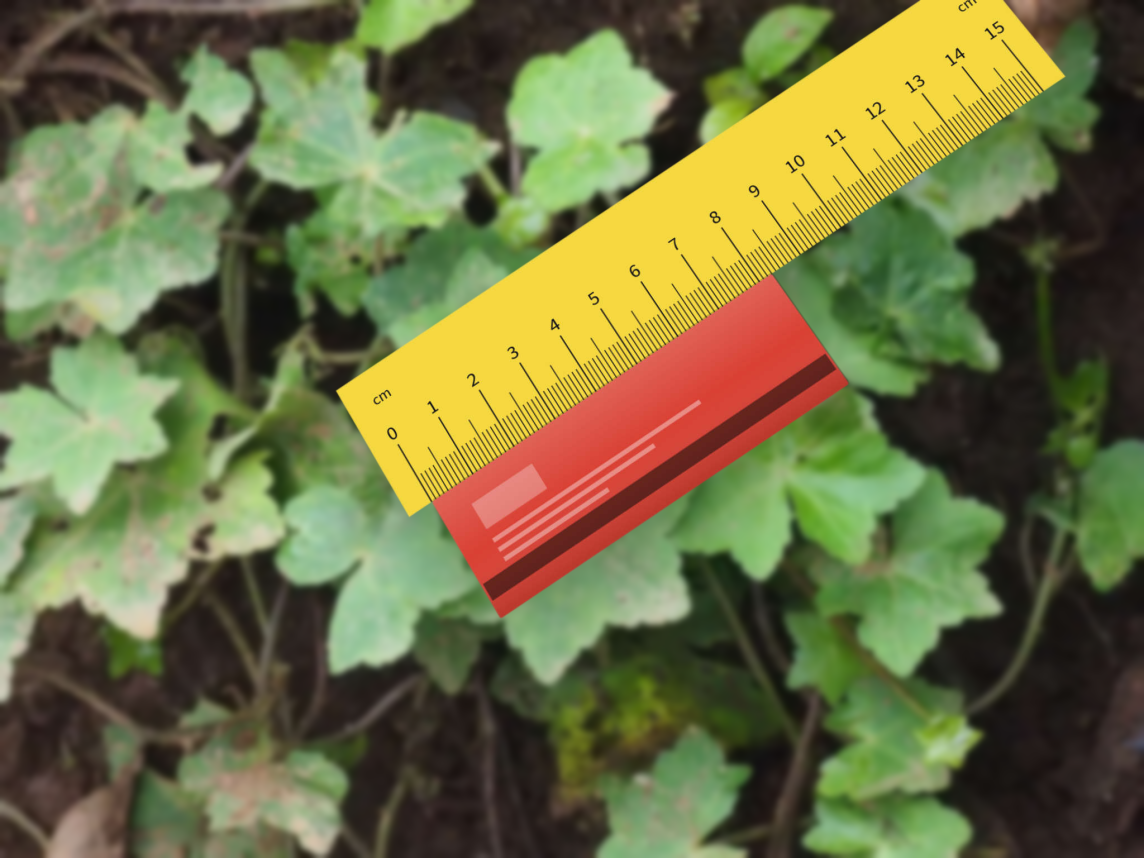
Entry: 8.3
